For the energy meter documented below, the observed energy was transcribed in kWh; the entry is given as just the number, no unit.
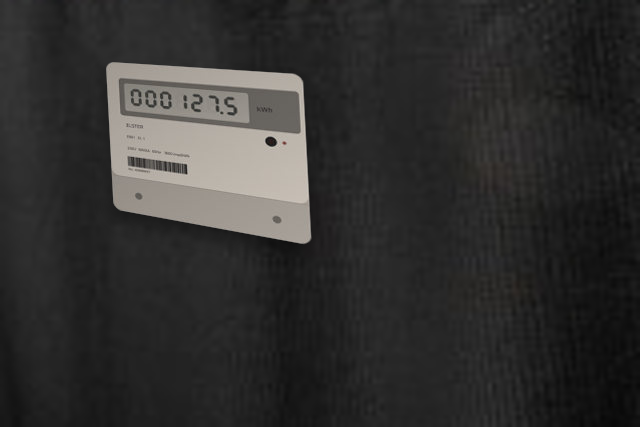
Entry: 127.5
